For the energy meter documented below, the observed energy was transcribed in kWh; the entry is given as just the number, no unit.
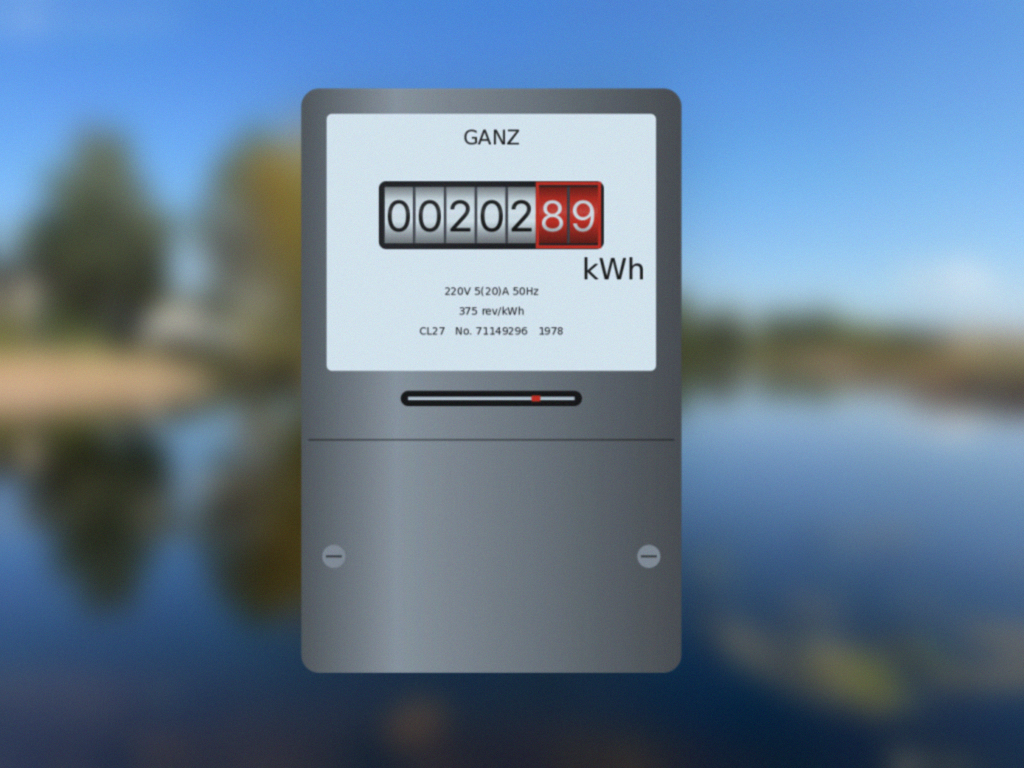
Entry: 202.89
